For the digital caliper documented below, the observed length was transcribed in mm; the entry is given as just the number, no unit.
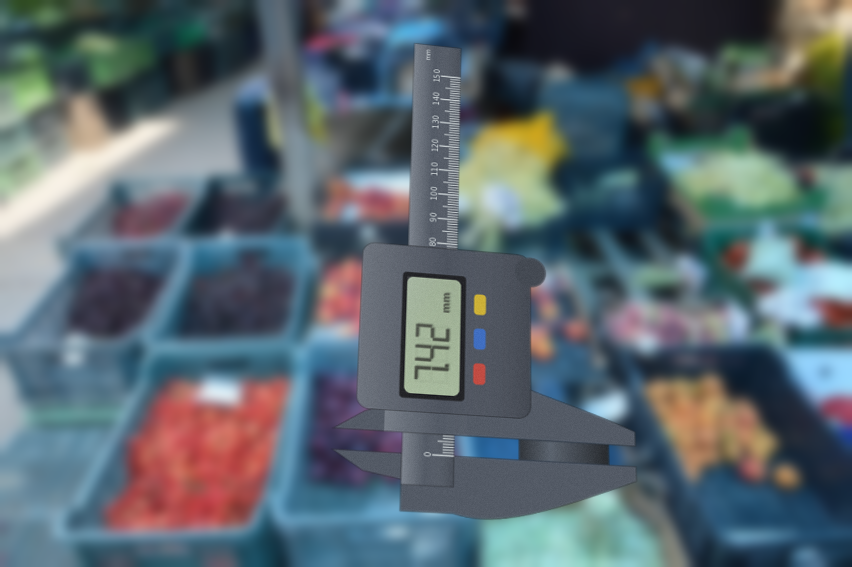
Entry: 7.42
